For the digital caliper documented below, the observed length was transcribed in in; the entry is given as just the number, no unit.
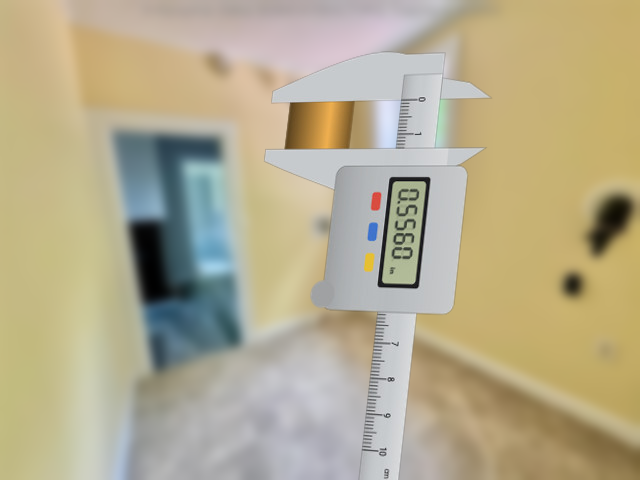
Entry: 0.5560
